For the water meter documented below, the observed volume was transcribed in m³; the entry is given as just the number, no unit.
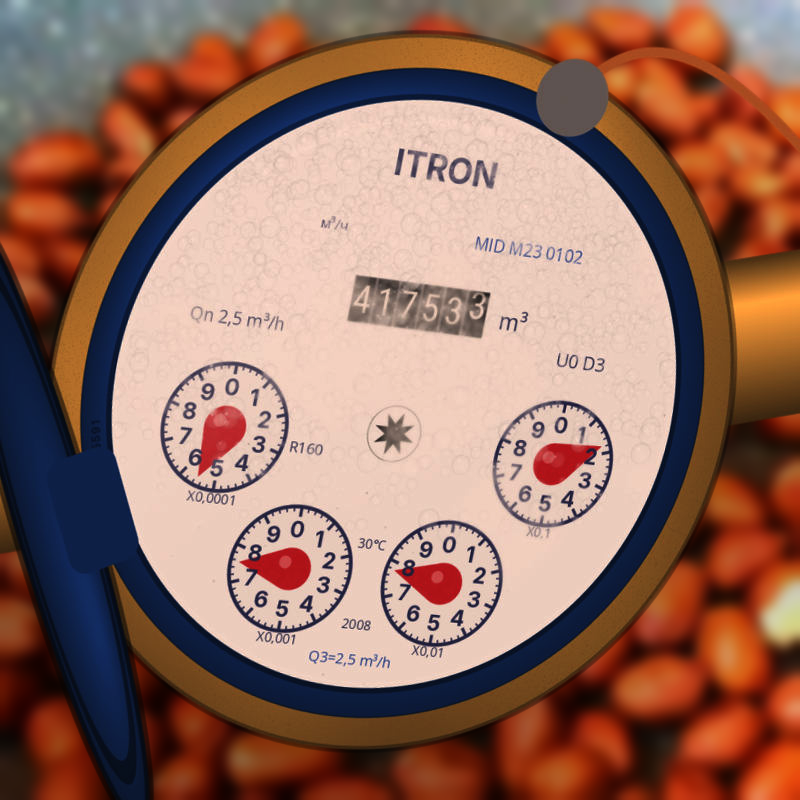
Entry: 417533.1775
